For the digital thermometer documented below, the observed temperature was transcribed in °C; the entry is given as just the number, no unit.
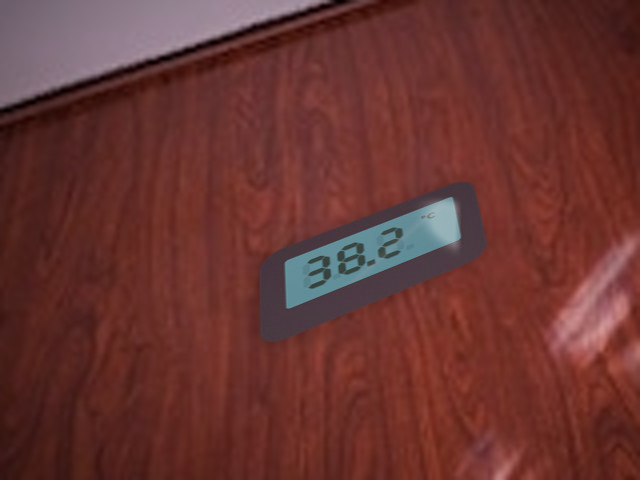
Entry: 38.2
